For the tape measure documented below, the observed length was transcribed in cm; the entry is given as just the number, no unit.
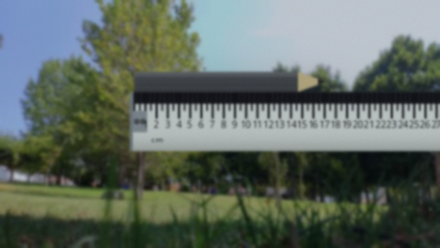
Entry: 17
